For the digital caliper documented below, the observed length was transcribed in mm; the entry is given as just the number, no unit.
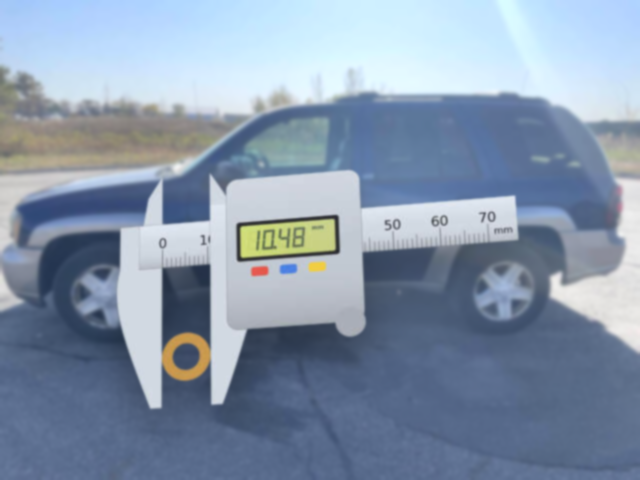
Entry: 10.48
